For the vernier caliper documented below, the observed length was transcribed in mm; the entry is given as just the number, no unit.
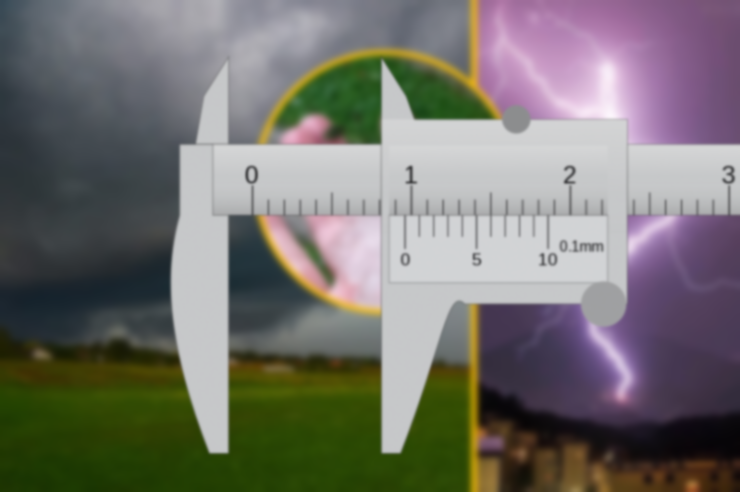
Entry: 9.6
